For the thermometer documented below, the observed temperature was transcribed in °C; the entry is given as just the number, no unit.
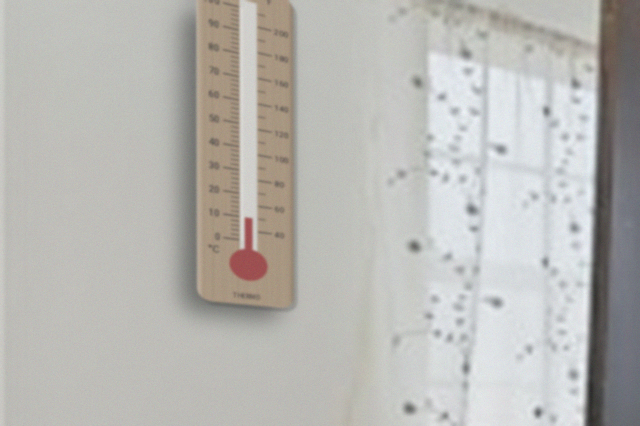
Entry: 10
